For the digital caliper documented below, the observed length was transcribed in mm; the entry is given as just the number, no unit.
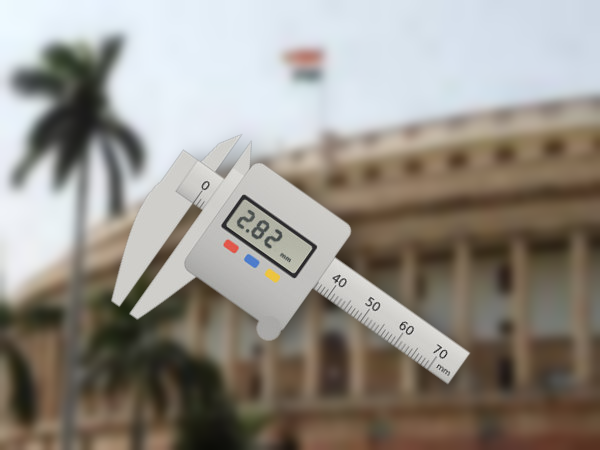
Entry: 2.82
